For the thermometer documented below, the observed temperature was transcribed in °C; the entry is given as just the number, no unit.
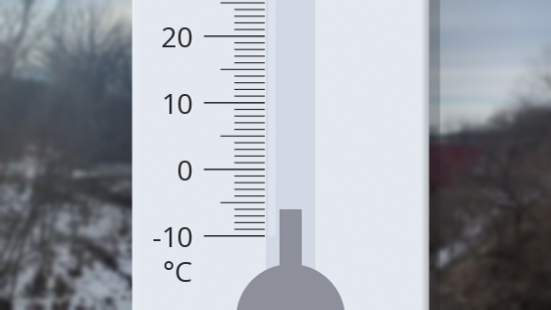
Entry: -6
